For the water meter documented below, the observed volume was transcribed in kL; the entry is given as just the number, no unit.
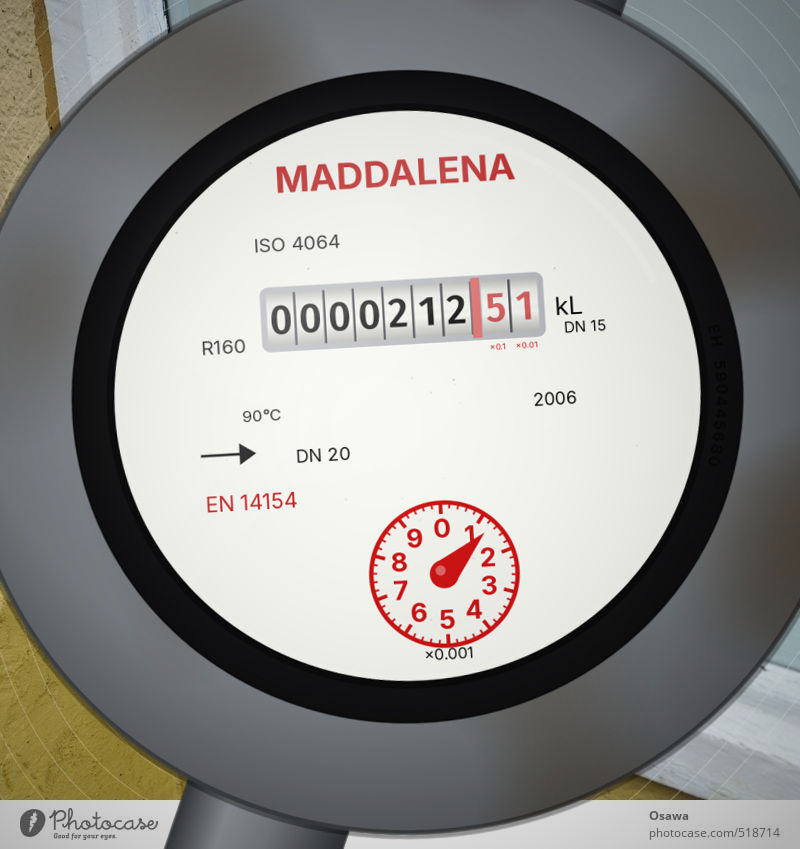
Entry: 212.511
